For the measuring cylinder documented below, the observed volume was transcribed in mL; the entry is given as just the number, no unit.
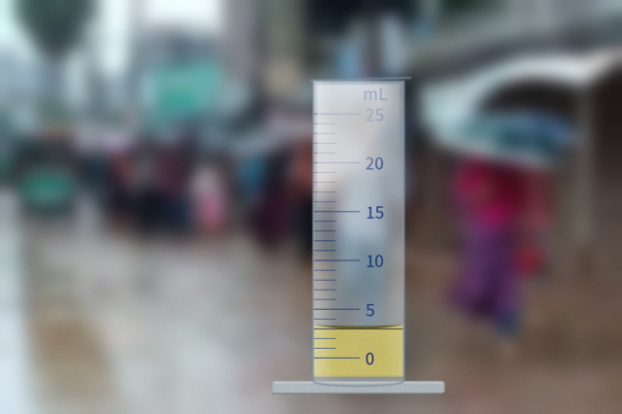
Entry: 3
